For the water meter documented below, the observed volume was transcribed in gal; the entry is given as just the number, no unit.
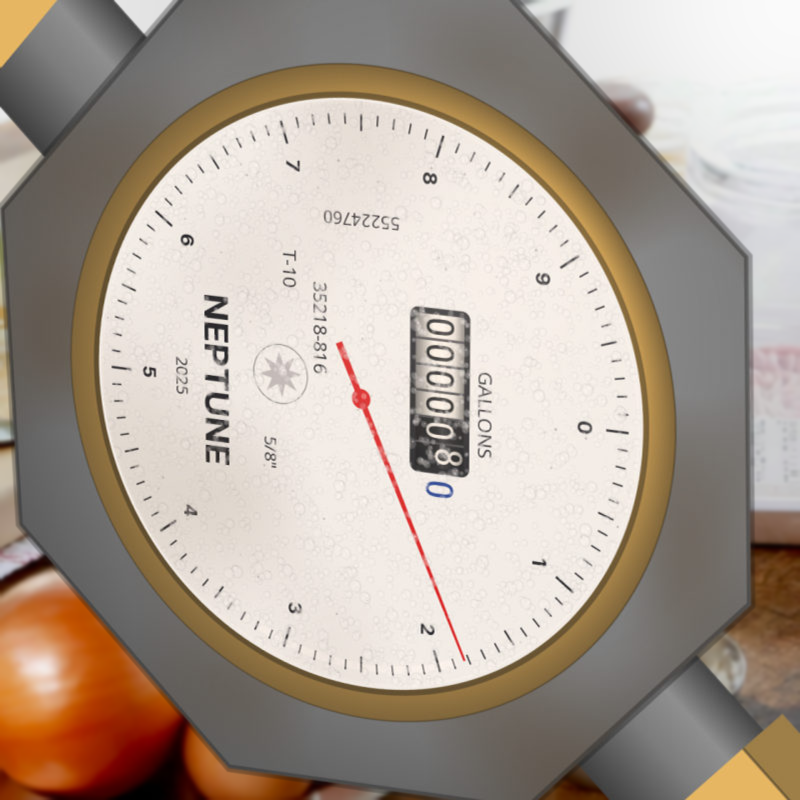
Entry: 81.8
